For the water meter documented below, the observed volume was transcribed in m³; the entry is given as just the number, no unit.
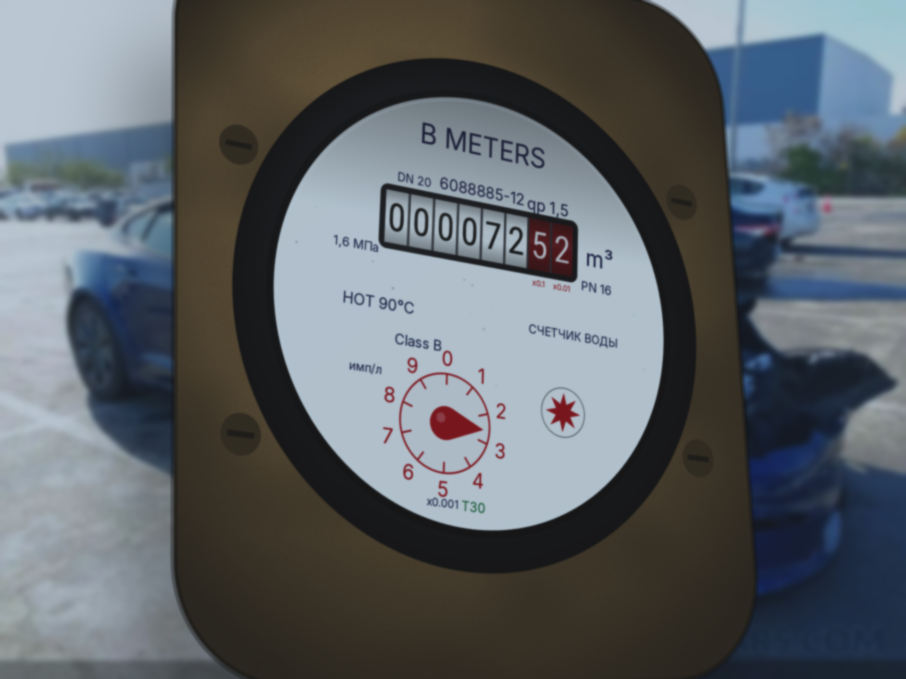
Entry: 72.522
